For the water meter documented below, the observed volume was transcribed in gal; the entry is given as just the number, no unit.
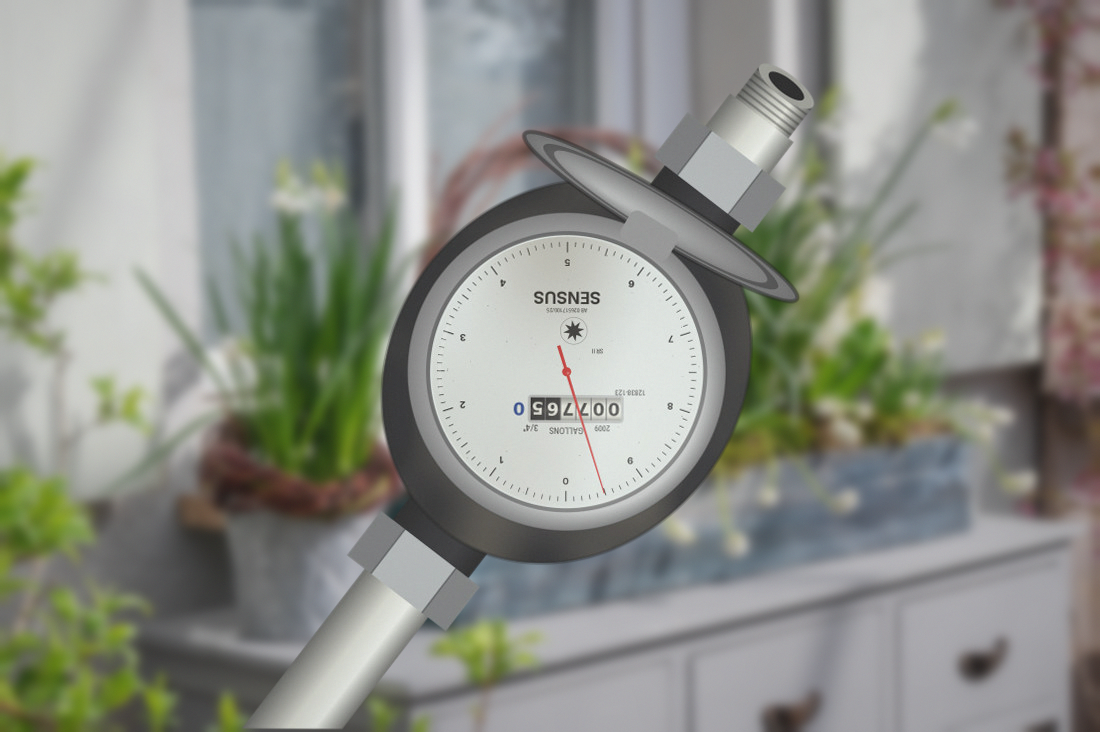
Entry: 77649.5
